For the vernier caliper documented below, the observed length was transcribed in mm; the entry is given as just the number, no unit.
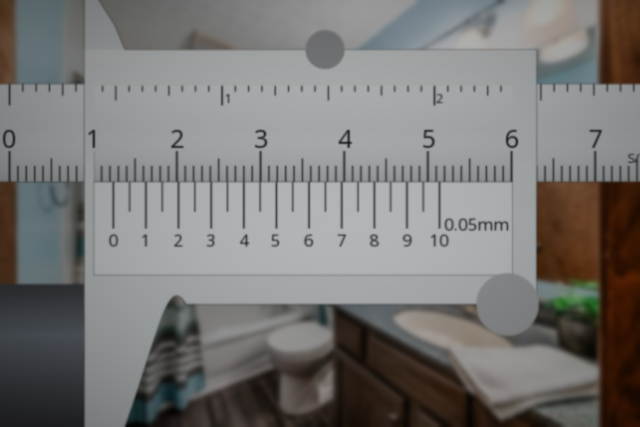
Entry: 12.4
